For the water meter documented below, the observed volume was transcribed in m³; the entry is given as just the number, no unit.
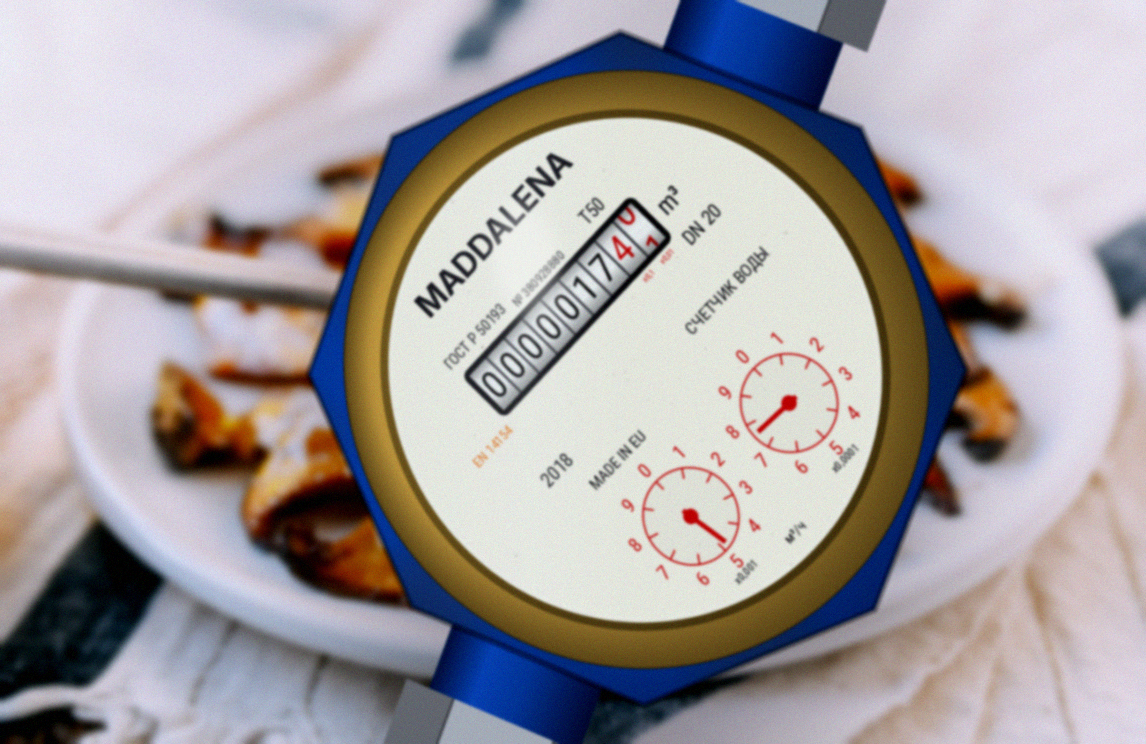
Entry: 17.4047
